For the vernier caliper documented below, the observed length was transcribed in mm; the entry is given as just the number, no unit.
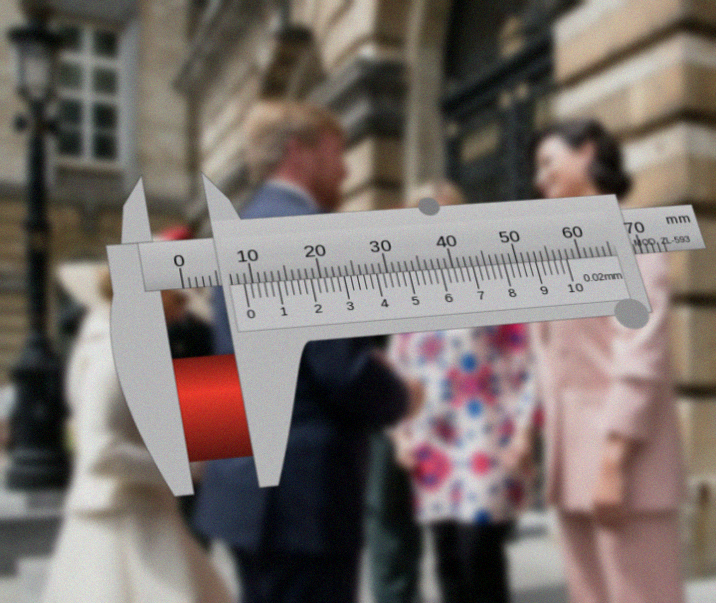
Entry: 8.8
